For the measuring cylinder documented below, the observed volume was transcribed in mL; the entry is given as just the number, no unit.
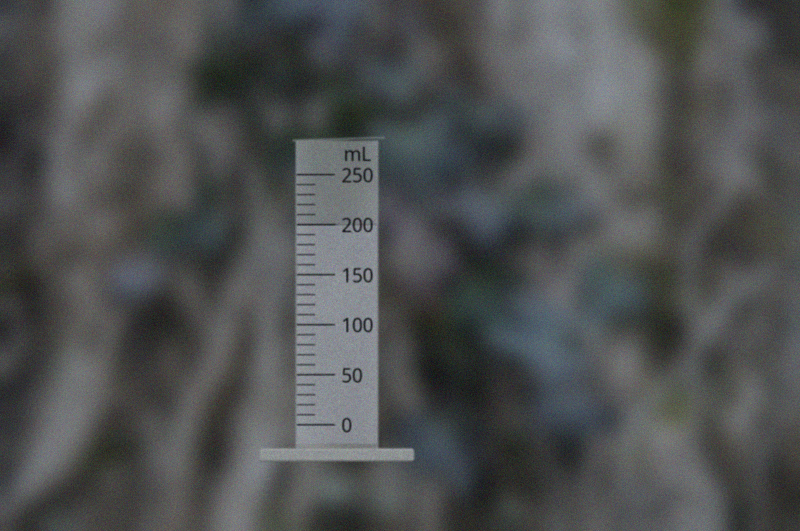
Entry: 200
